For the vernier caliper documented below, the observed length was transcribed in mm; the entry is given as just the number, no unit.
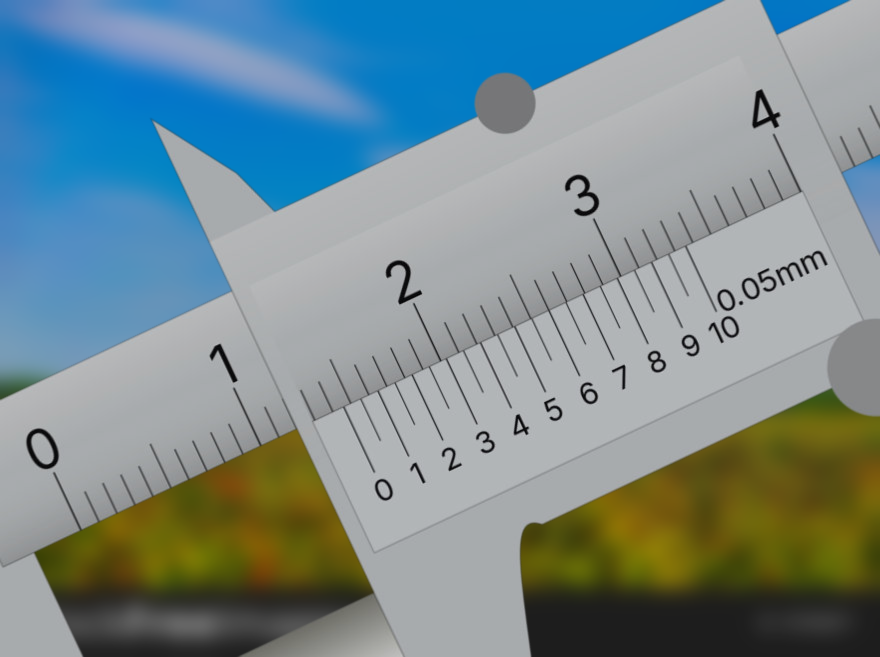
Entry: 14.6
